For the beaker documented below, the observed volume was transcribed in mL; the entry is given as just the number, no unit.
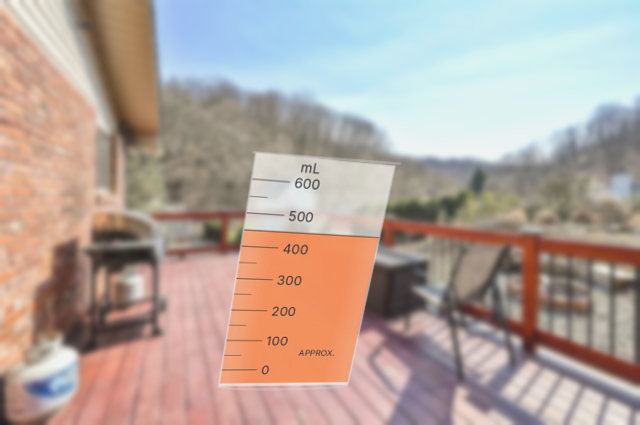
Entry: 450
